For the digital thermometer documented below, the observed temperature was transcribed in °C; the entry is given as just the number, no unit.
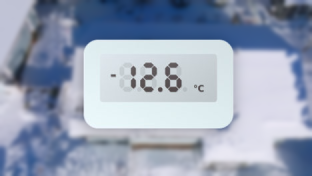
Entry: -12.6
